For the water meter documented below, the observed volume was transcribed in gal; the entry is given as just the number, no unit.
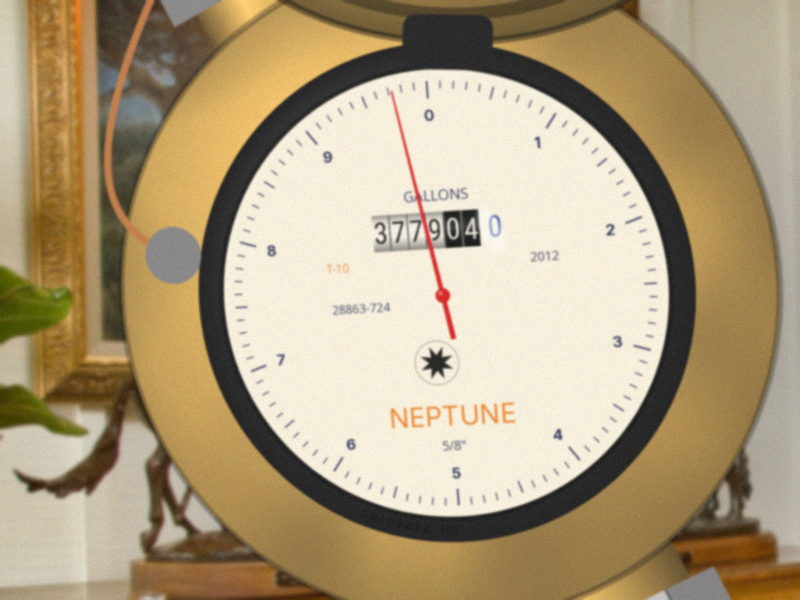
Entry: 3779039.7
